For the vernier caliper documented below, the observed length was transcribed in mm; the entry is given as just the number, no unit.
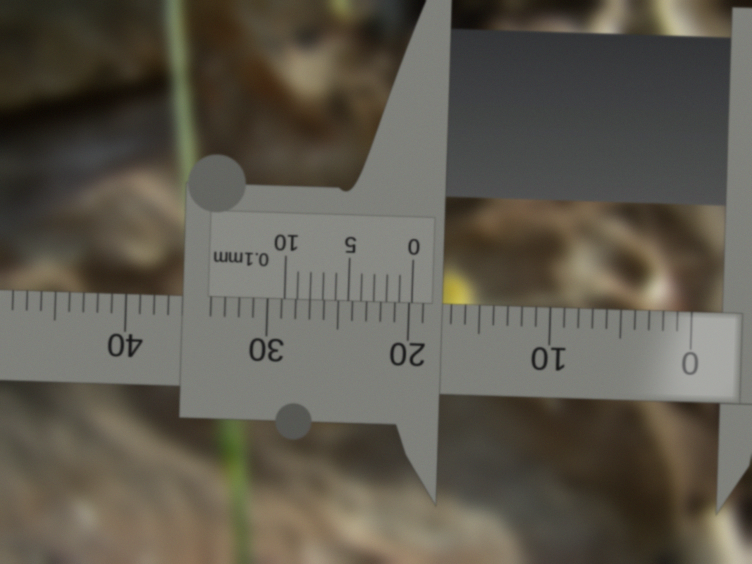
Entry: 19.8
